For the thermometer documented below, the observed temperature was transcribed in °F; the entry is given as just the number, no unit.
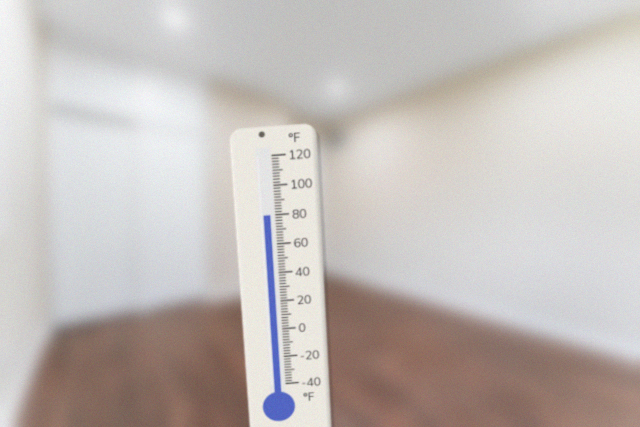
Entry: 80
